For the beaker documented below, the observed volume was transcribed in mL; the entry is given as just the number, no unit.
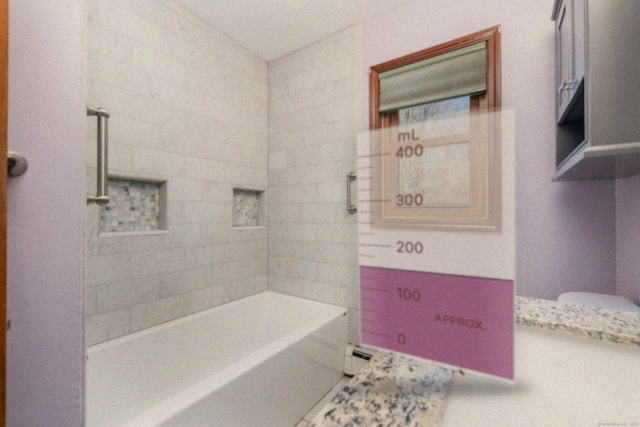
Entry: 150
